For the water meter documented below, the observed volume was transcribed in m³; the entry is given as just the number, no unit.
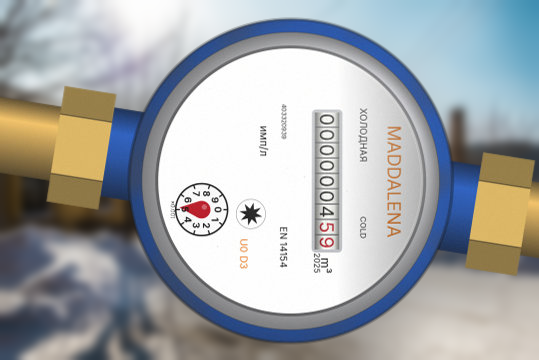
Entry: 4.595
